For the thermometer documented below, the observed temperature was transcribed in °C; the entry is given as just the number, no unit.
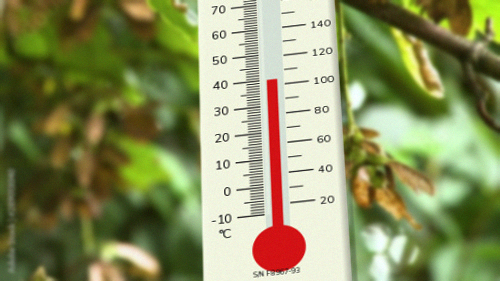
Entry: 40
